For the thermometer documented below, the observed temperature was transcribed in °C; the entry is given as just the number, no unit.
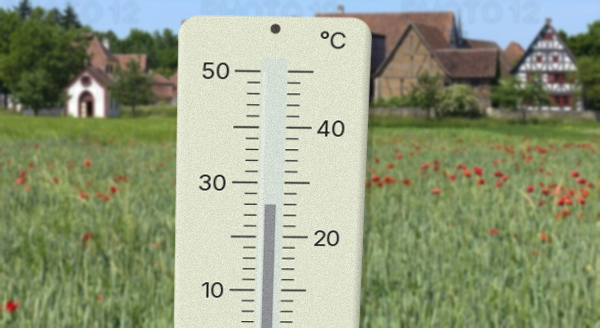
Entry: 26
